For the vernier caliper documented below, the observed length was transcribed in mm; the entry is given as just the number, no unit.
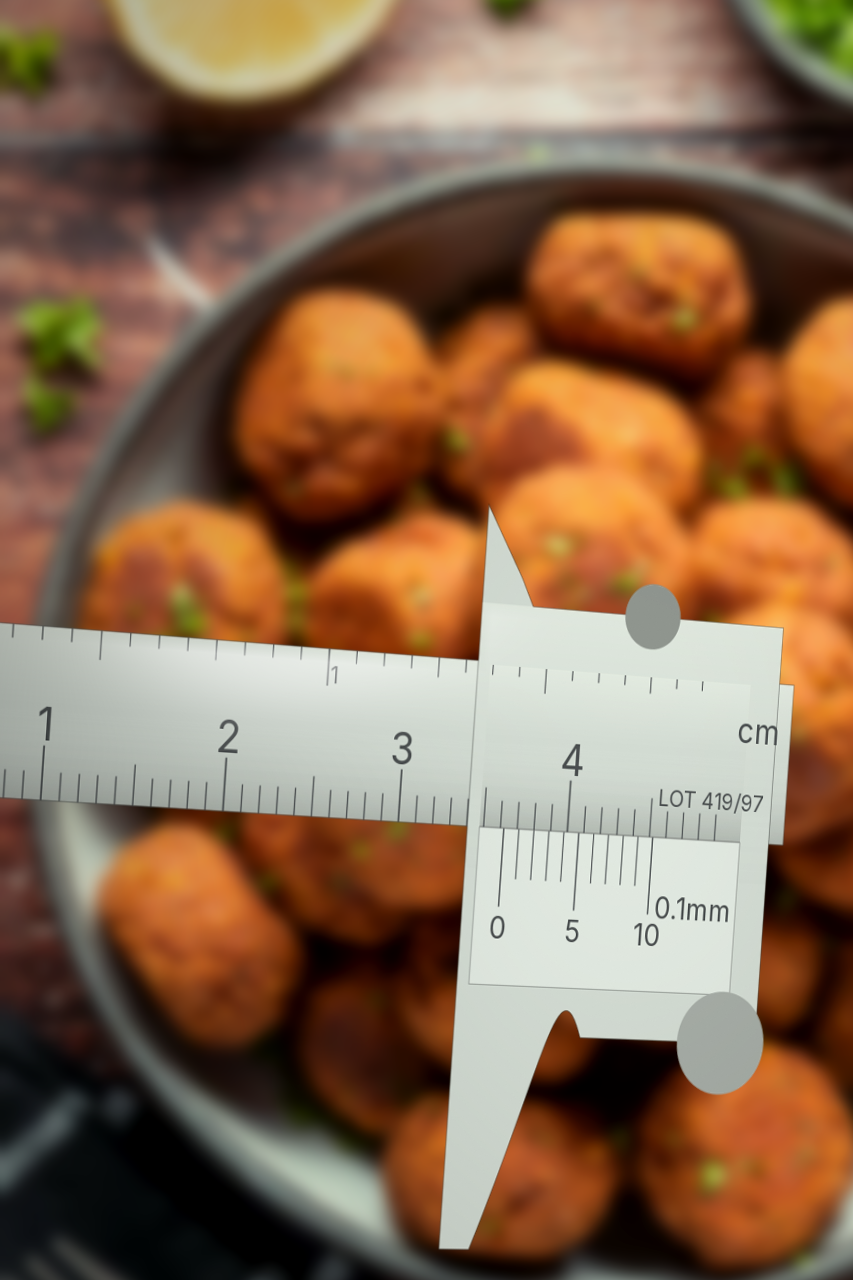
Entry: 36.2
